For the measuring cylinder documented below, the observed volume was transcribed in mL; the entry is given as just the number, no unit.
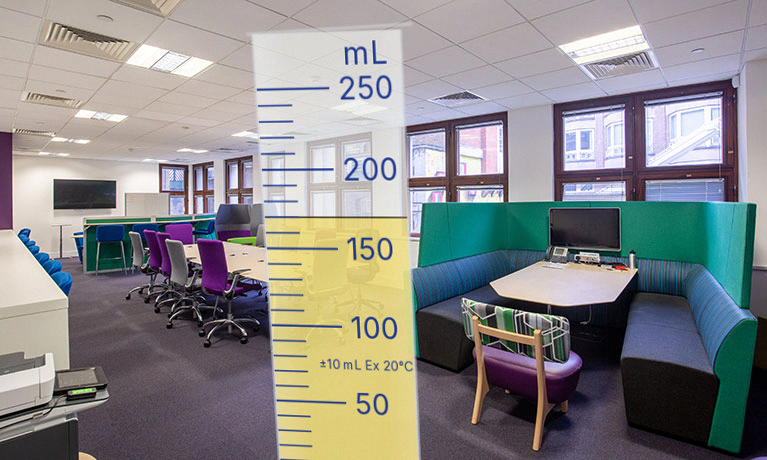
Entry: 170
